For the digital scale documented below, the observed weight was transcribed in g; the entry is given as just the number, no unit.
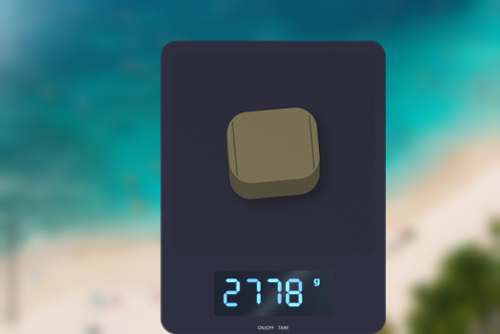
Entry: 2778
